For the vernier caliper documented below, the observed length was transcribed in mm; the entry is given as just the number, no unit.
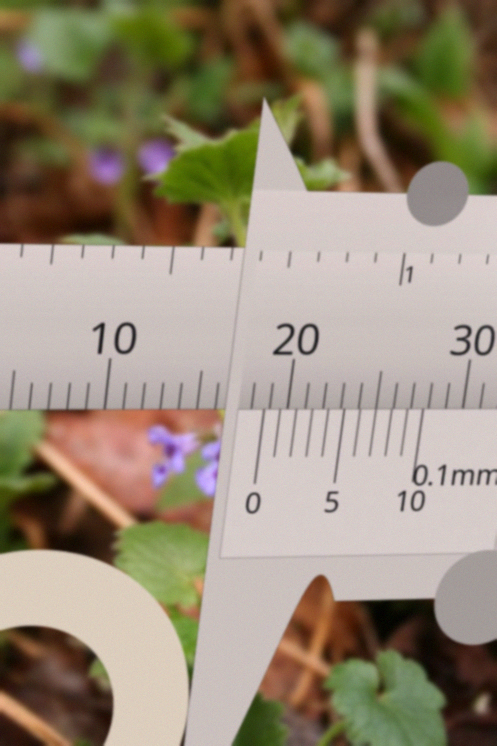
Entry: 18.7
